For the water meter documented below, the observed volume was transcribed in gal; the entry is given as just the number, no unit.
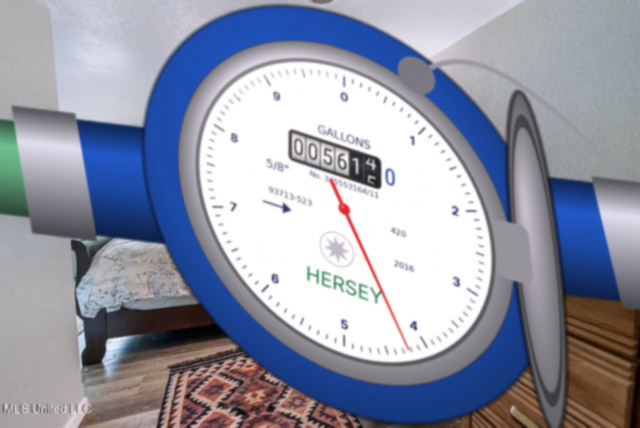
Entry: 56144.2
